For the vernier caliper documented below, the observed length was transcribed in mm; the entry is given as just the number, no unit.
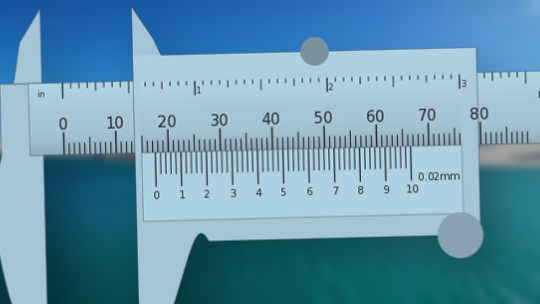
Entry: 17.5
